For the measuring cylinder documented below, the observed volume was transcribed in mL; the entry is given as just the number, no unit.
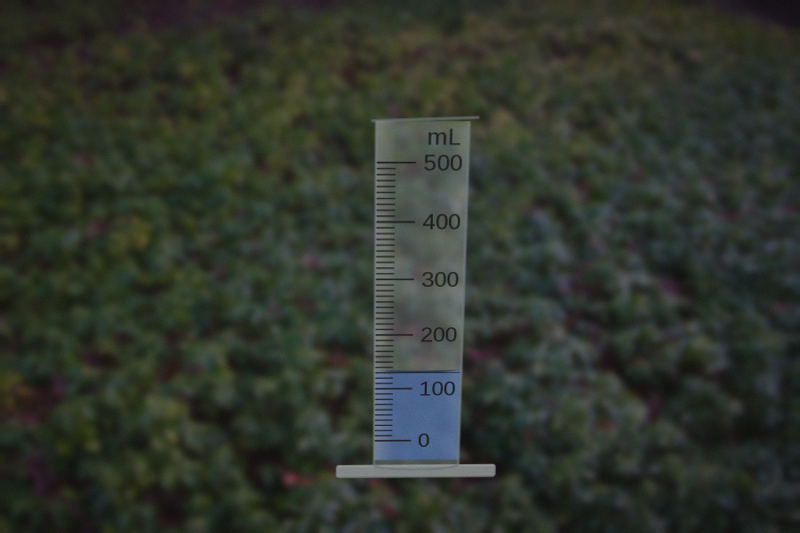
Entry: 130
